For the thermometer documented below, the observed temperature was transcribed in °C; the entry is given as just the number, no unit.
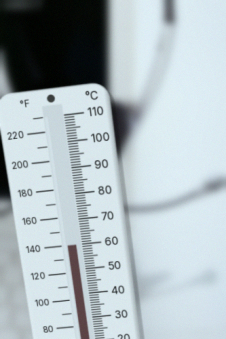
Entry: 60
